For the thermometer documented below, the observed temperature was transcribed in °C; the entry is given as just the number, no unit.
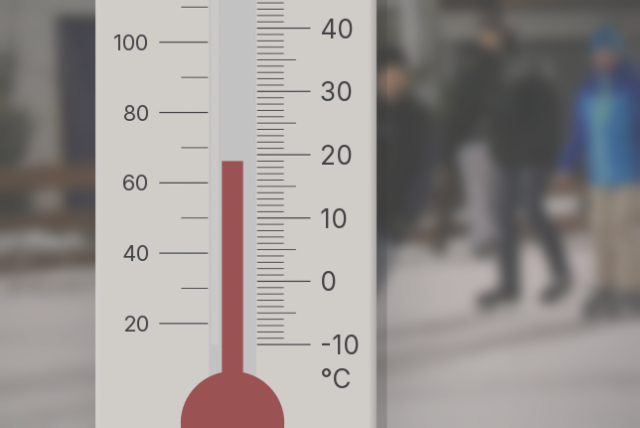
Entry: 19
